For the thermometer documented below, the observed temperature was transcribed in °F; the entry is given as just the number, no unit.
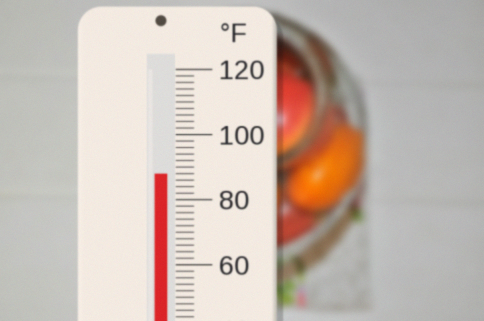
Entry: 88
